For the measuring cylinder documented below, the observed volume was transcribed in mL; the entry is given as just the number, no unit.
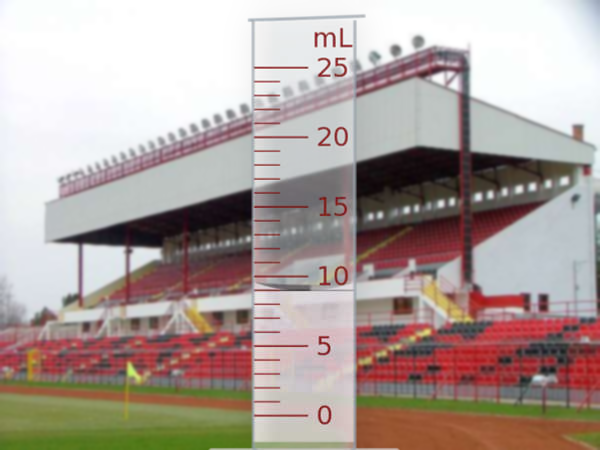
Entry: 9
